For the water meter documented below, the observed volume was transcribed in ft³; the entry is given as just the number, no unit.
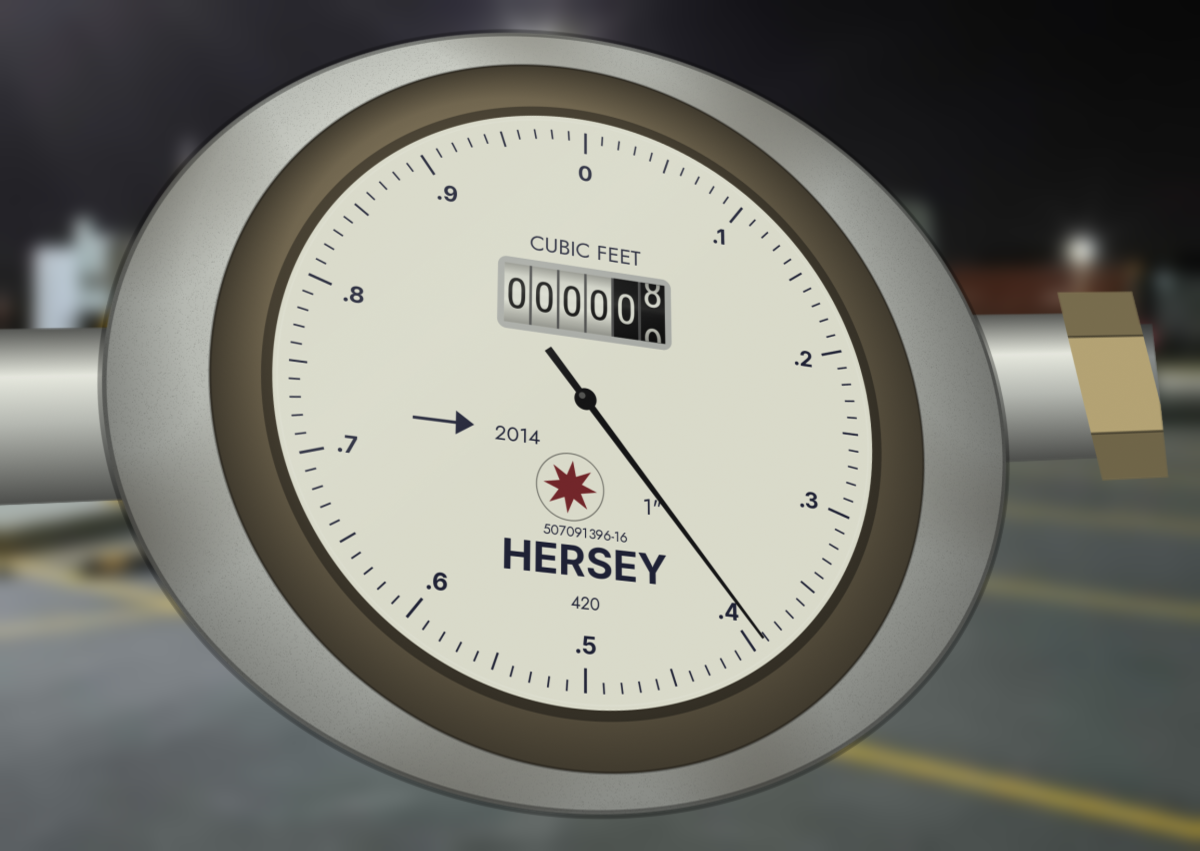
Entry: 8.39
